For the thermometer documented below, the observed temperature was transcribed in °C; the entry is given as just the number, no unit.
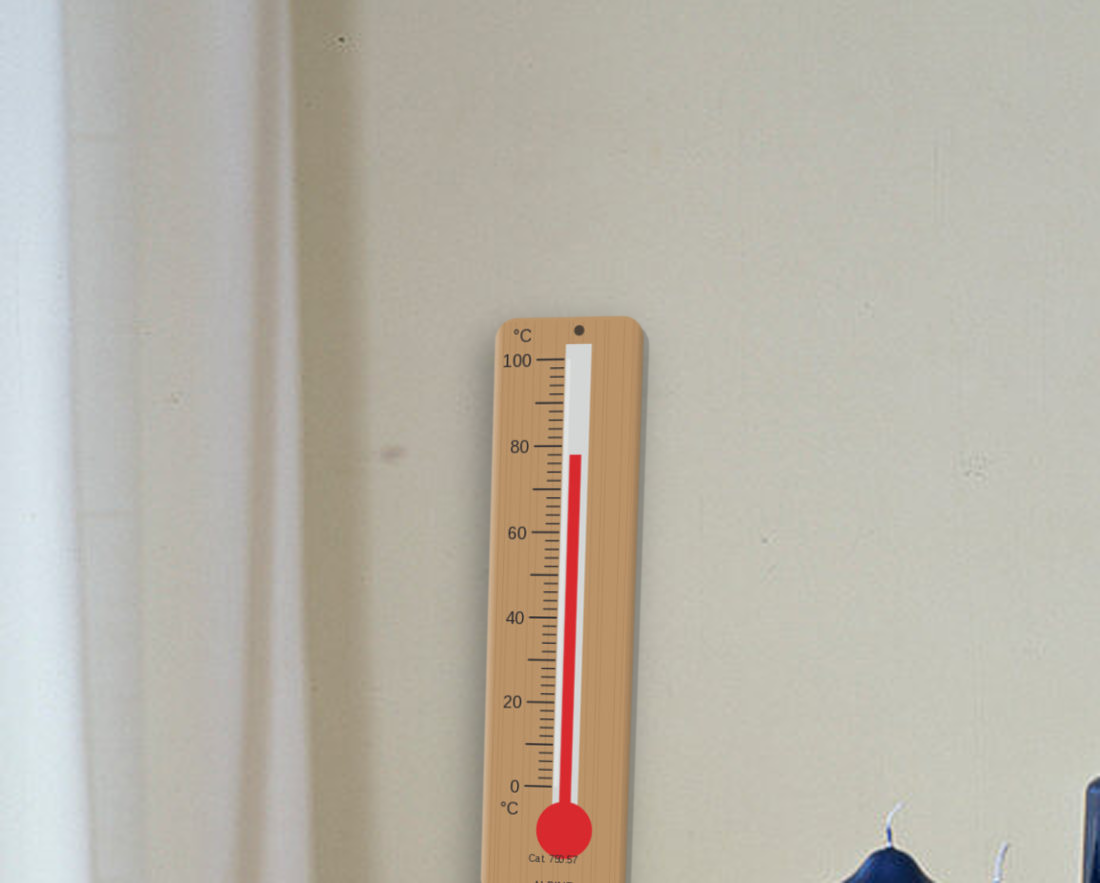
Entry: 78
